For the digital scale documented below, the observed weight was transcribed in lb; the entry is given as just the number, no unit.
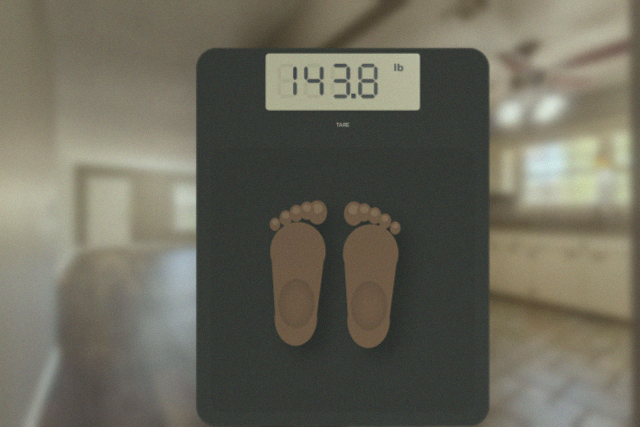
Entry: 143.8
